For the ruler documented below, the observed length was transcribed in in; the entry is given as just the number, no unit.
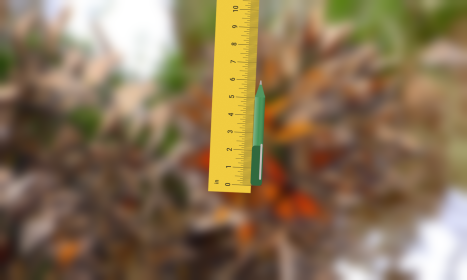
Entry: 6
